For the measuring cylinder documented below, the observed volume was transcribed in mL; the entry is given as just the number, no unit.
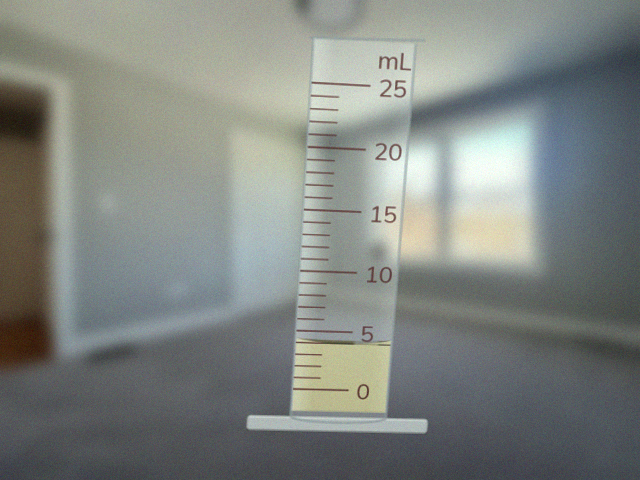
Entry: 4
